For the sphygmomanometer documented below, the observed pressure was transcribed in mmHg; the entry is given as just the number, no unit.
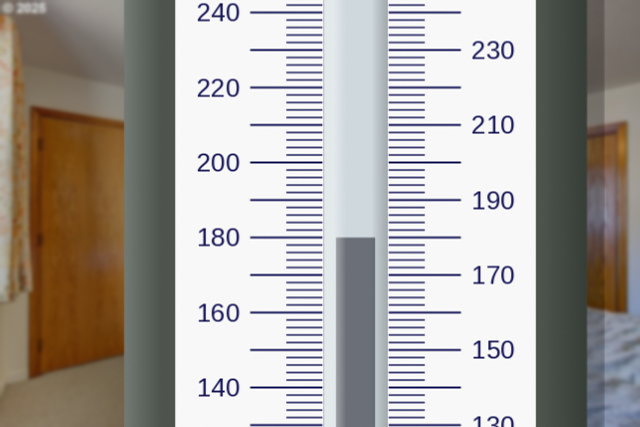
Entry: 180
